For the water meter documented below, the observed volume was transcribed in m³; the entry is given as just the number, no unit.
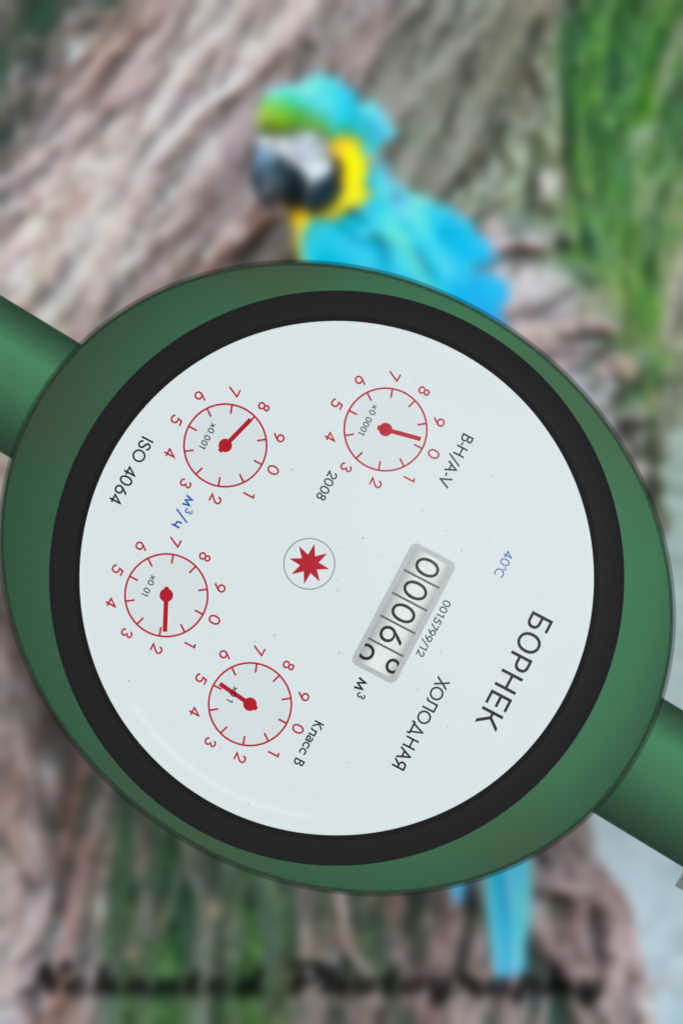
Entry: 68.5179
